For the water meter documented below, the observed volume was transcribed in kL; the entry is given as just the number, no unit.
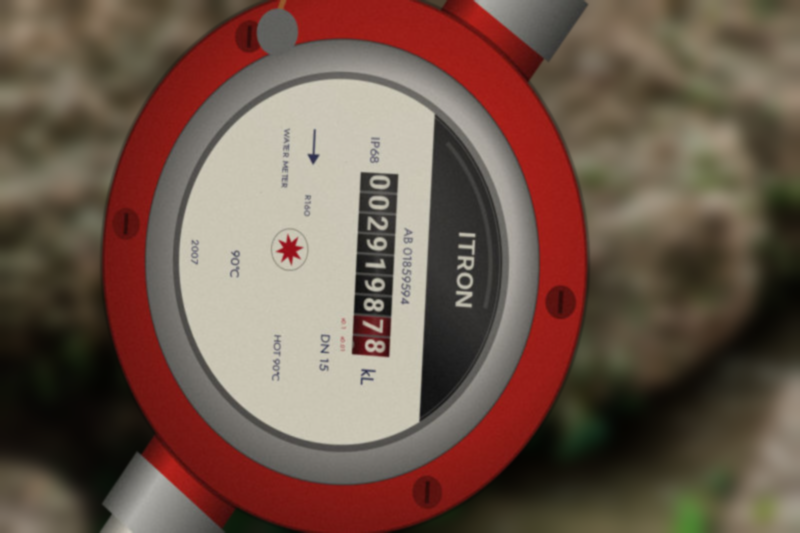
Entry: 29198.78
